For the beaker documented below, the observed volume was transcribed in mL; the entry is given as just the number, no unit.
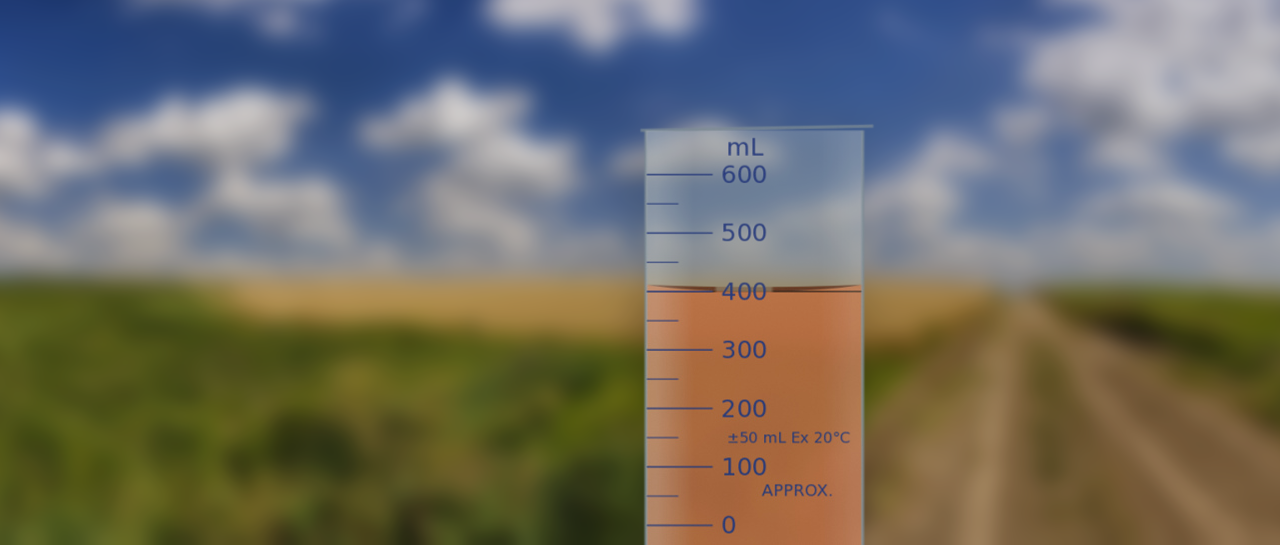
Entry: 400
